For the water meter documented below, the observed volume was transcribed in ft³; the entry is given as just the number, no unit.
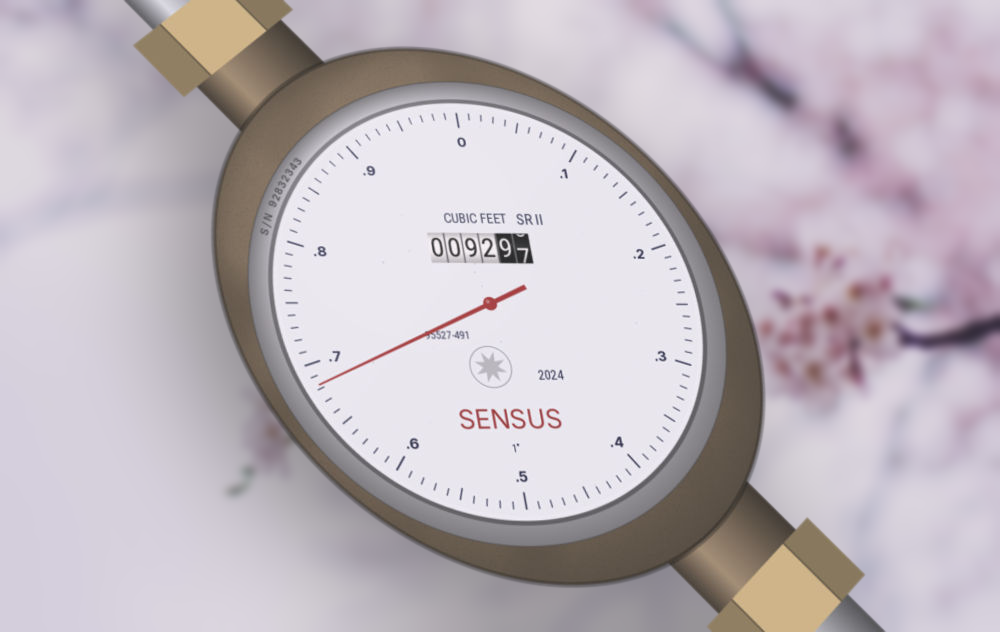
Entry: 9296.68
